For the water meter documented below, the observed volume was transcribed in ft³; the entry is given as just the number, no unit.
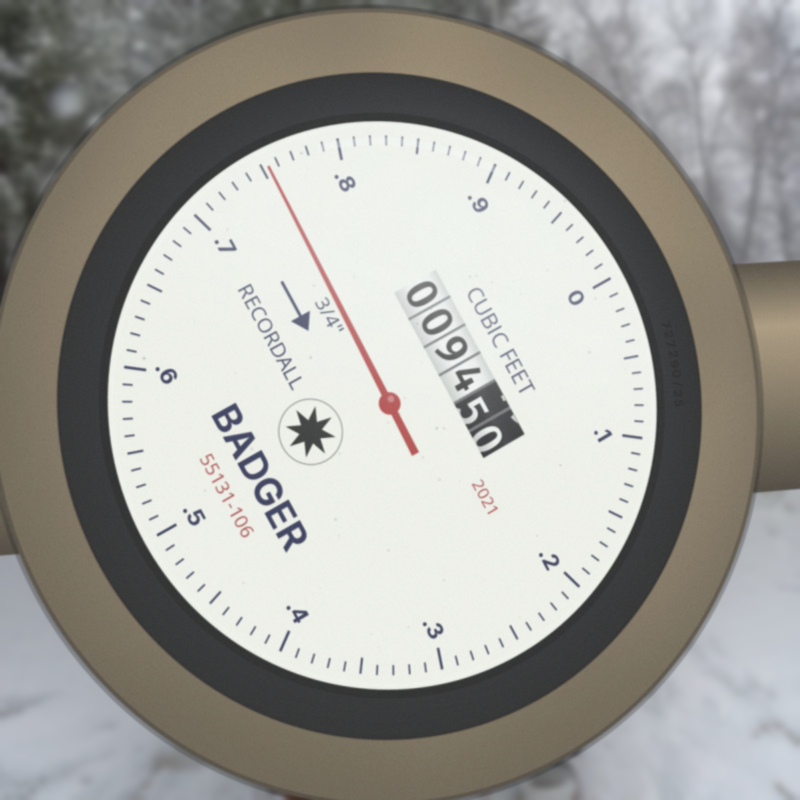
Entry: 9449.75
